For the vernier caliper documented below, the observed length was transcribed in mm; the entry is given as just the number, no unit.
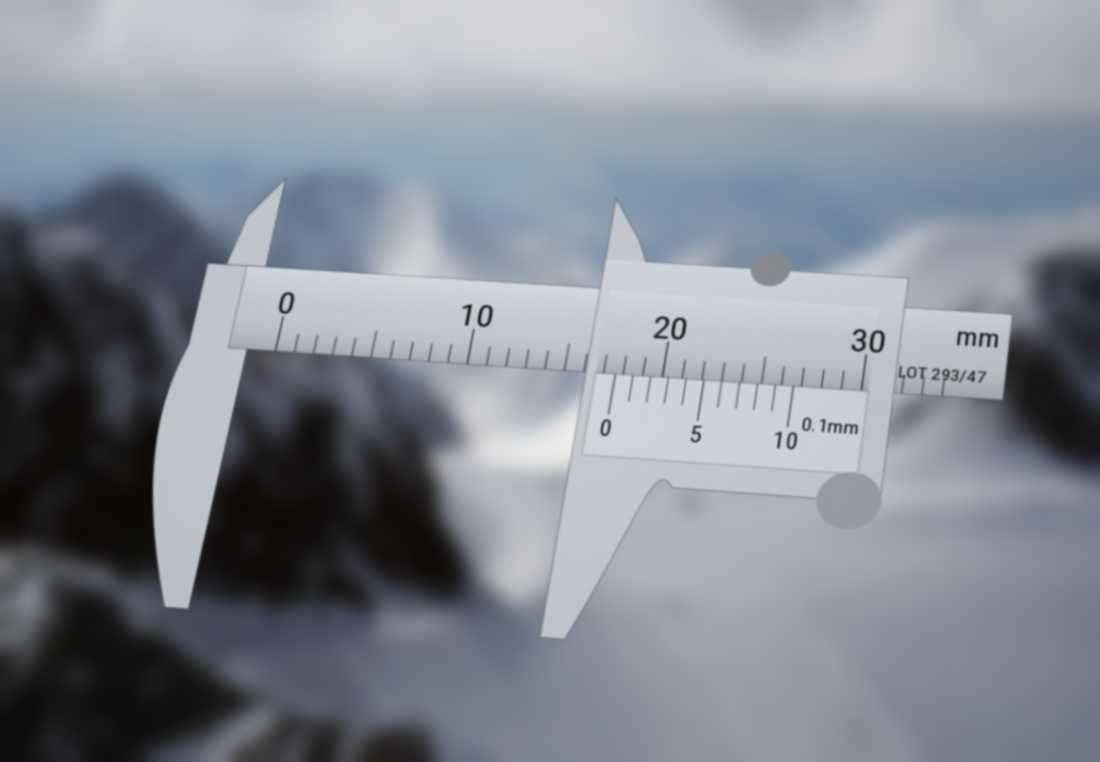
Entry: 17.6
